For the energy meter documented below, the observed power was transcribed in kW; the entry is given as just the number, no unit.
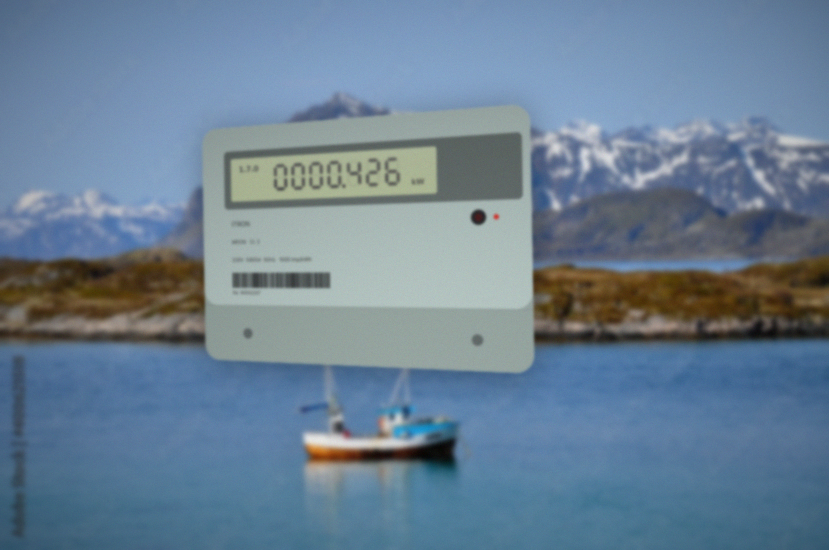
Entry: 0.426
